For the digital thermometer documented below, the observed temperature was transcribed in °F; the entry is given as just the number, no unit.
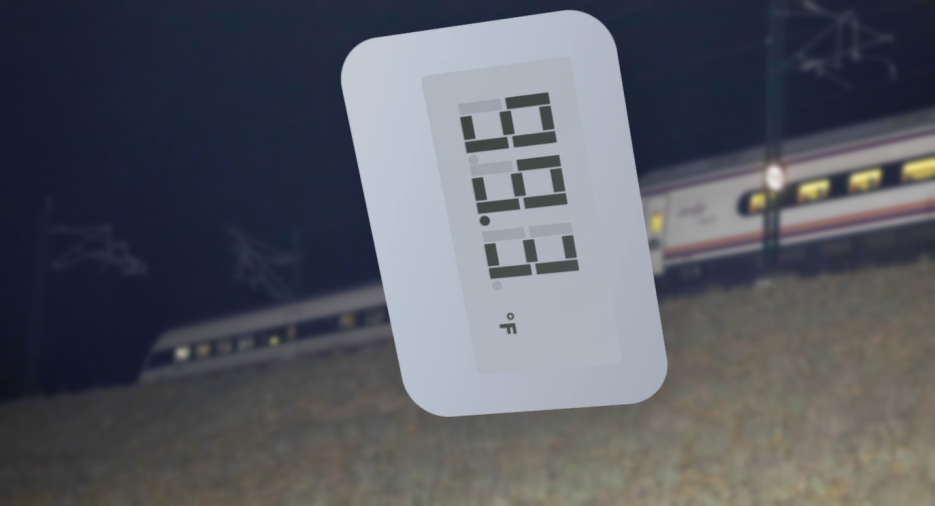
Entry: 99.3
